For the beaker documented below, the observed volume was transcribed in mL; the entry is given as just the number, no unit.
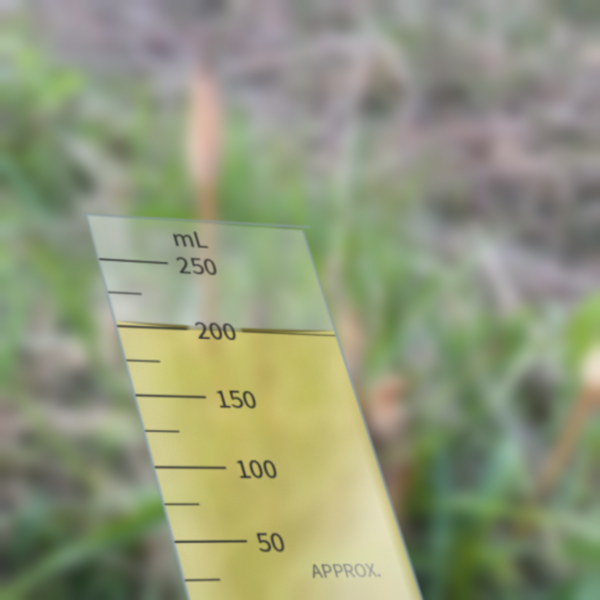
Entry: 200
